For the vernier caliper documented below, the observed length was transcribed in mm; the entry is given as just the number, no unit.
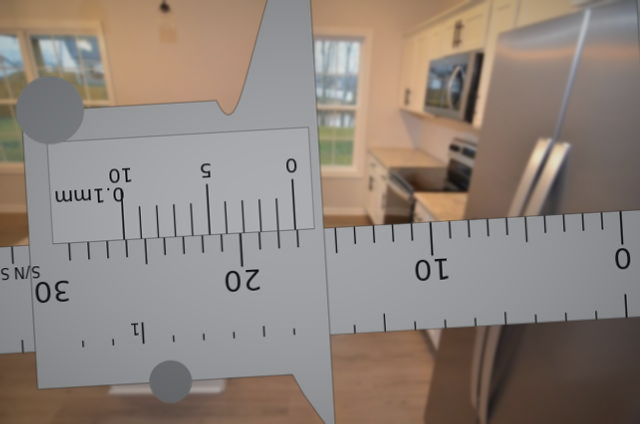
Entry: 17.1
